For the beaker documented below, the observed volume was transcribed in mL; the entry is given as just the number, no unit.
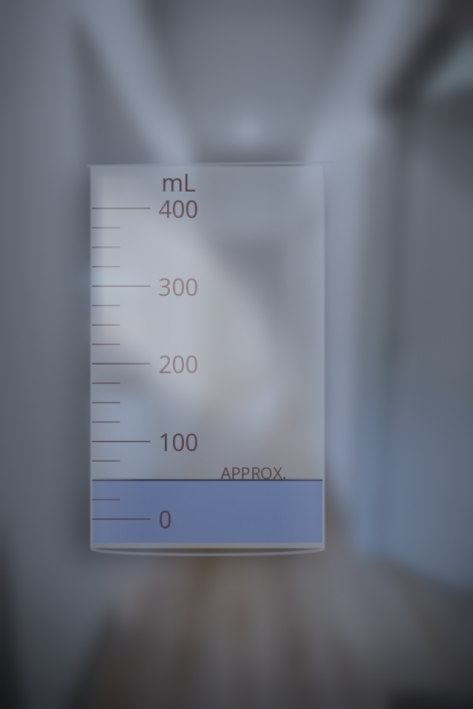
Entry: 50
